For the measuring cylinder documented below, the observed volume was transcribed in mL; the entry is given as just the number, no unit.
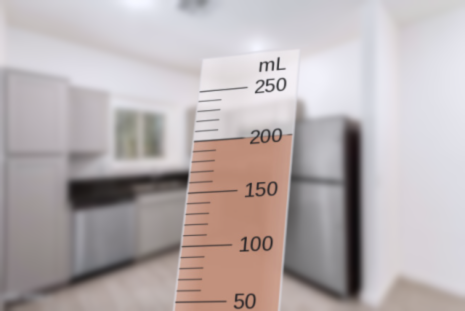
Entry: 200
